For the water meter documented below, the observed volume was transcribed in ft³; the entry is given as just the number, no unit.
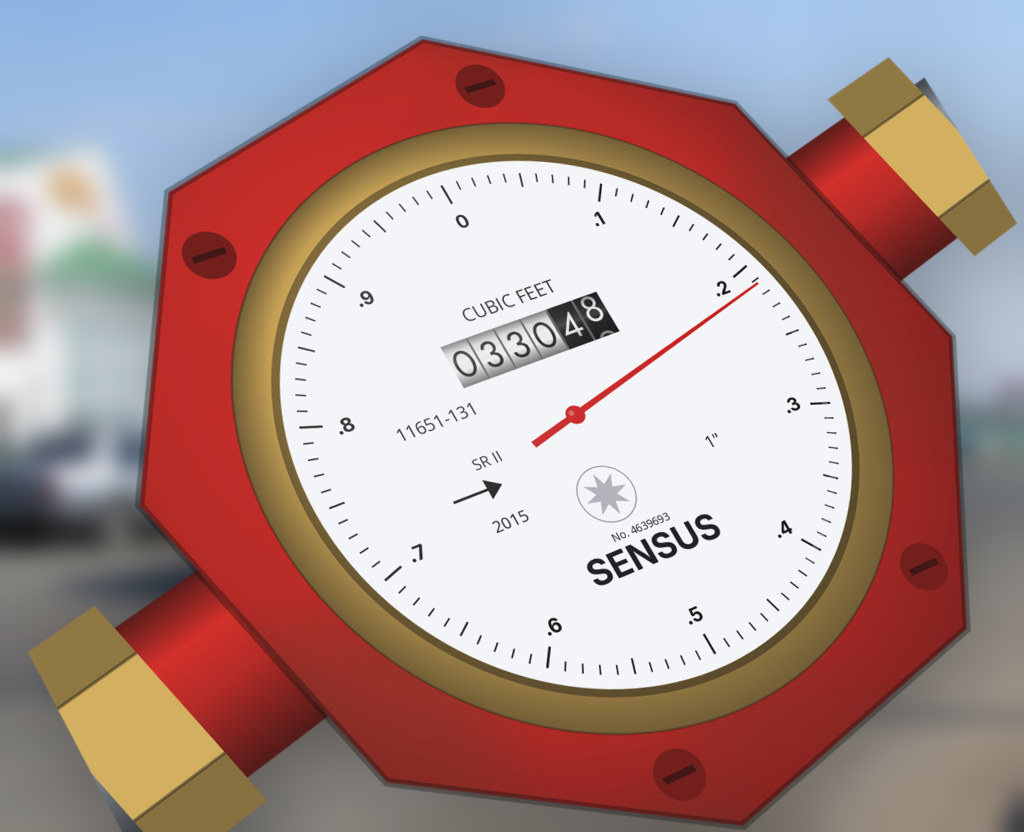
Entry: 33048.21
